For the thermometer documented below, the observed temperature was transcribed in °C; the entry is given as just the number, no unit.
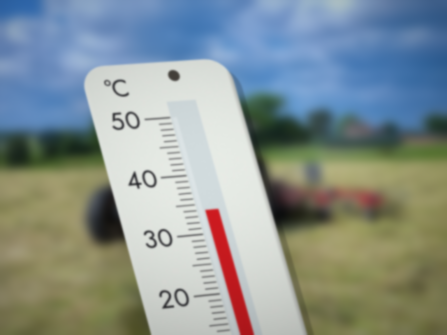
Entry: 34
